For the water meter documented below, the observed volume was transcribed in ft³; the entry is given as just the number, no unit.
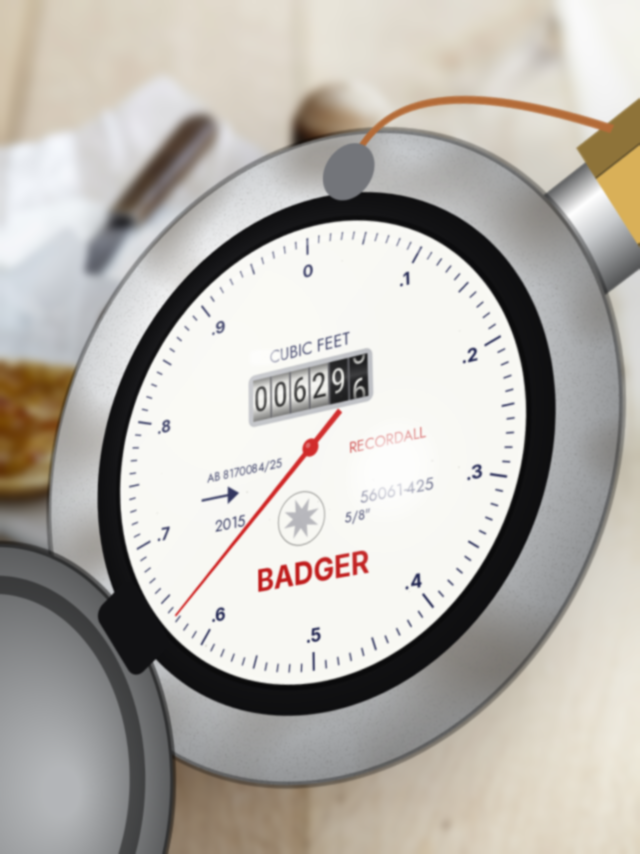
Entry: 6295.63
